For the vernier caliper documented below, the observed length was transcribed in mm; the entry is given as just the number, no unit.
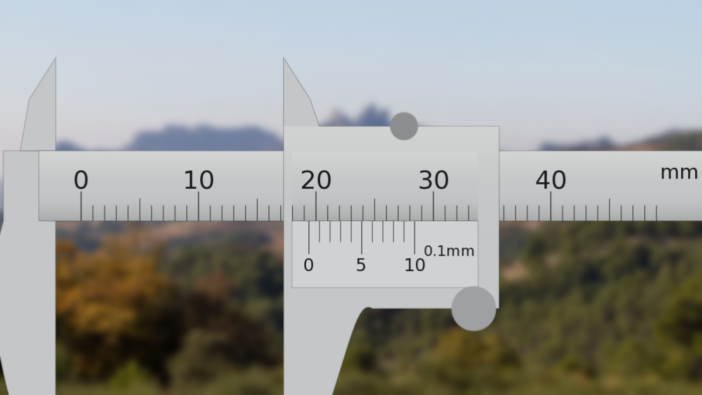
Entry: 19.4
